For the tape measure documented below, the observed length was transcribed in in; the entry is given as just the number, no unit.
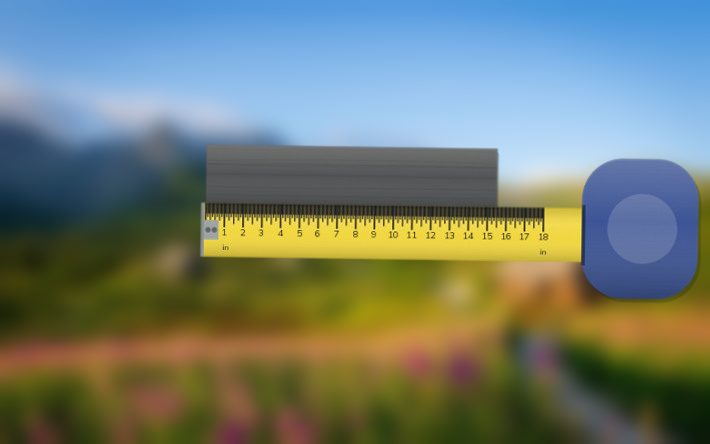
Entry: 15.5
